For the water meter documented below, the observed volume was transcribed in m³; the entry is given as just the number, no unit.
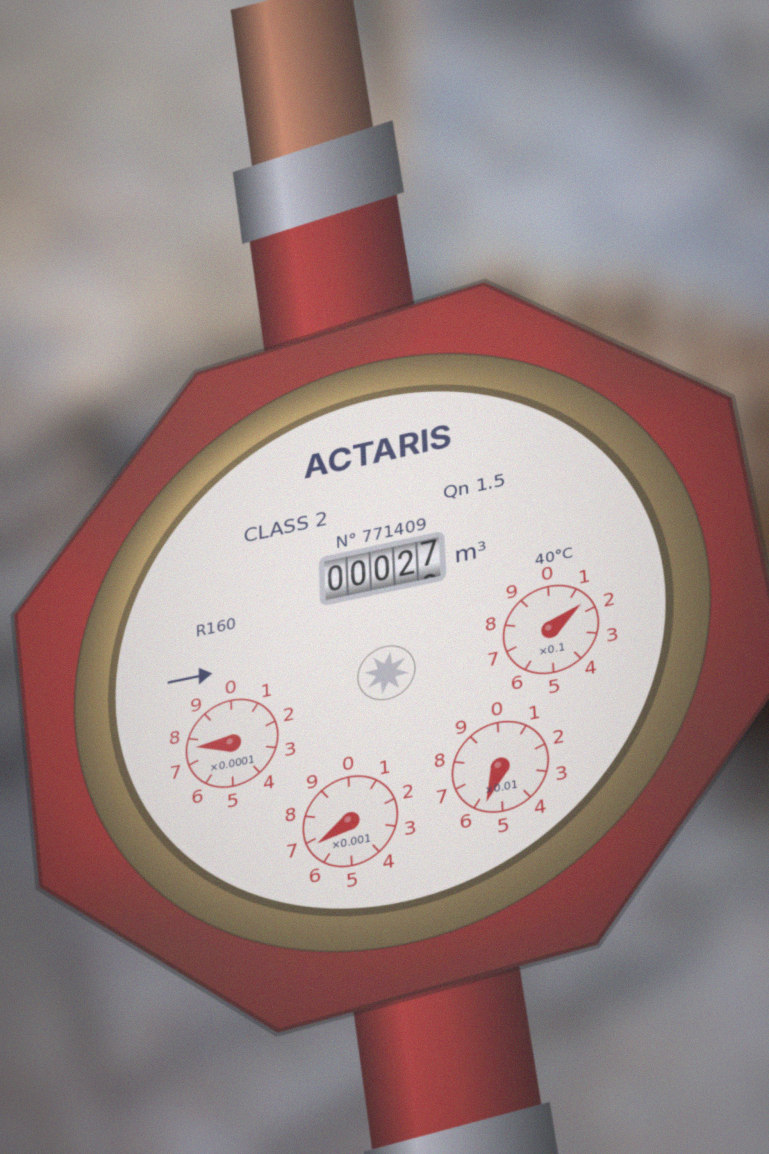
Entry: 27.1567
